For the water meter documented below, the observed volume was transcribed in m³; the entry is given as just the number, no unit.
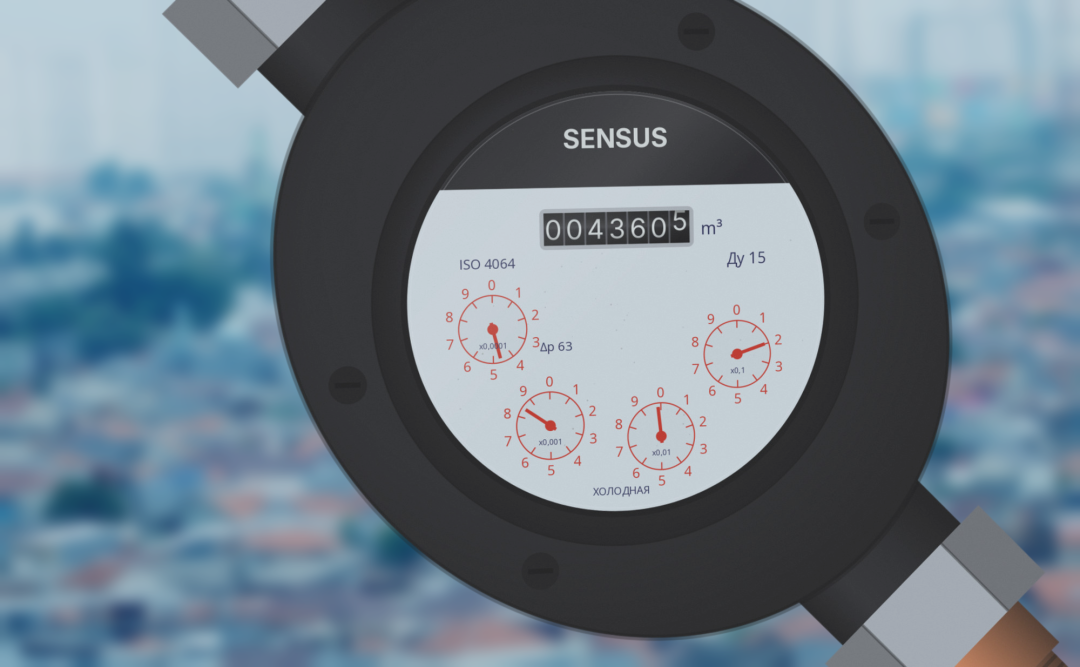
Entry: 43605.1984
